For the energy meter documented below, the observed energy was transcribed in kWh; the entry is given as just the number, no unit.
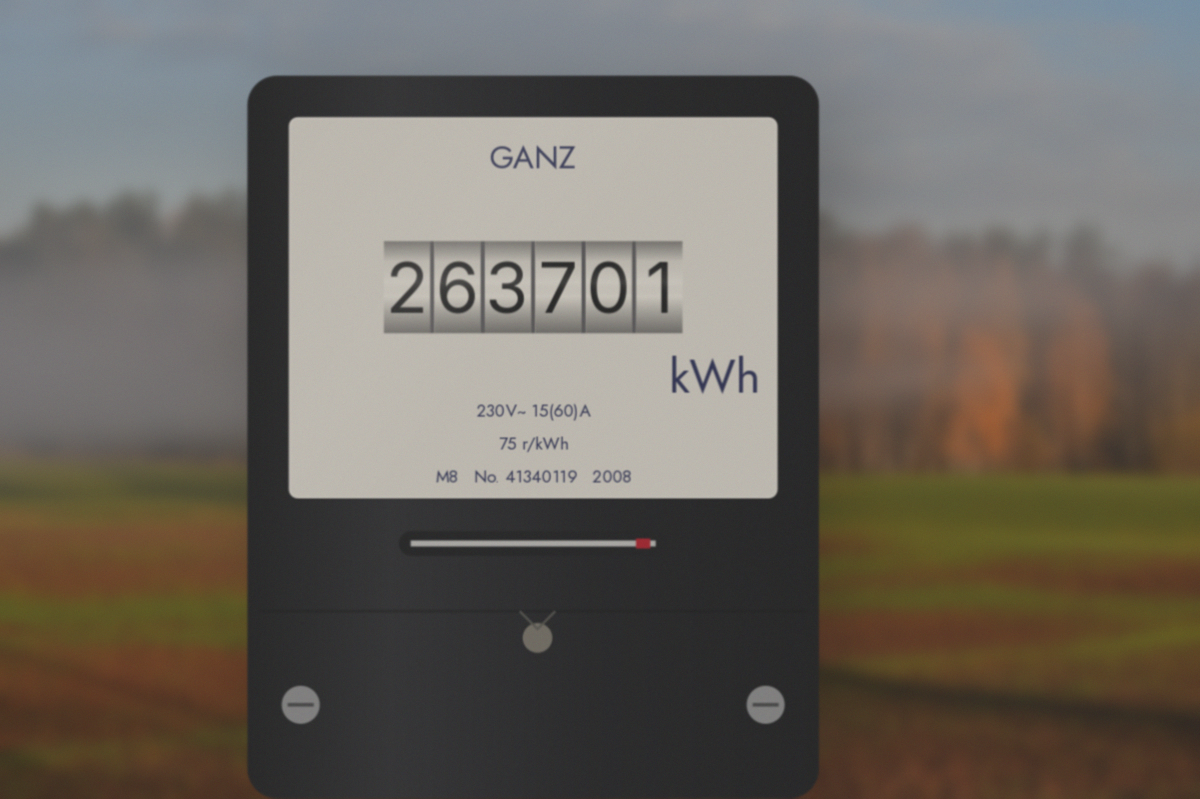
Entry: 263701
